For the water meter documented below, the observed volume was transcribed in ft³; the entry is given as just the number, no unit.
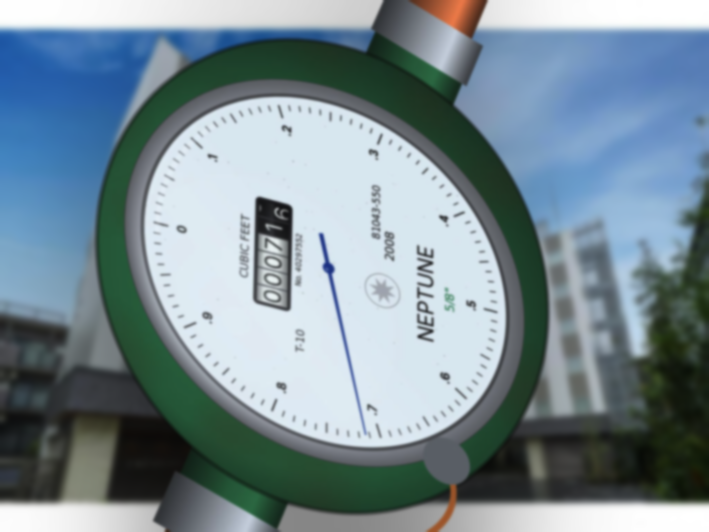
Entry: 715.71
